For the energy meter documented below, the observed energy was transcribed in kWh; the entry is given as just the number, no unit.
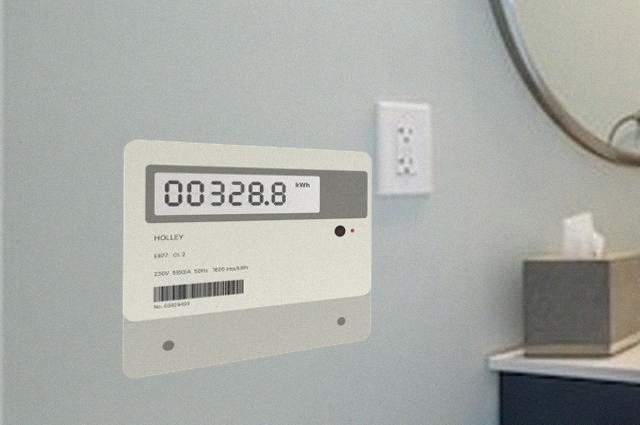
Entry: 328.8
